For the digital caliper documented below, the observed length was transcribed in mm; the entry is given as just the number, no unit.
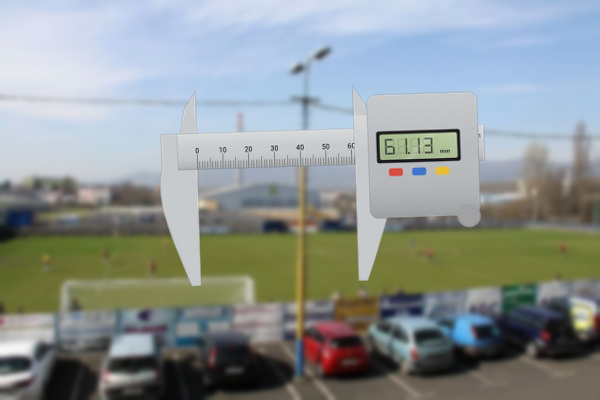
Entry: 61.13
